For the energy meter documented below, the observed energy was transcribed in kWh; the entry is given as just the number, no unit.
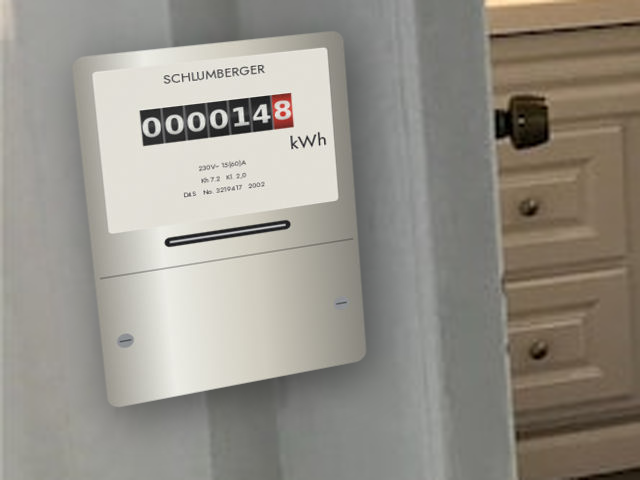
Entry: 14.8
